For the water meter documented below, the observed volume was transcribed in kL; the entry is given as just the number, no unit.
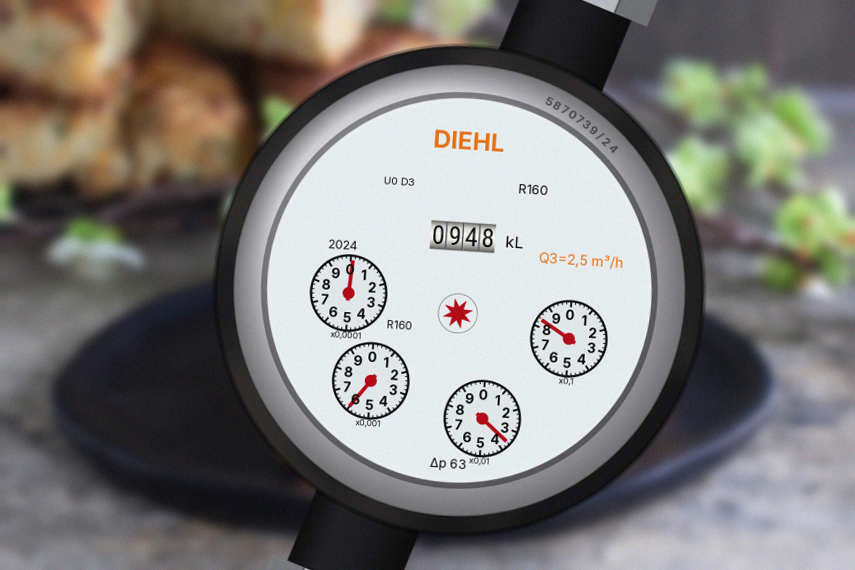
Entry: 948.8360
